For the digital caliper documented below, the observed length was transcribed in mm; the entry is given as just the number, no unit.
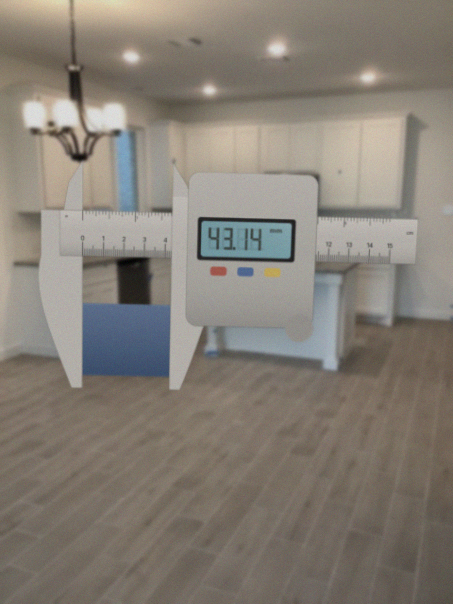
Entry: 43.14
